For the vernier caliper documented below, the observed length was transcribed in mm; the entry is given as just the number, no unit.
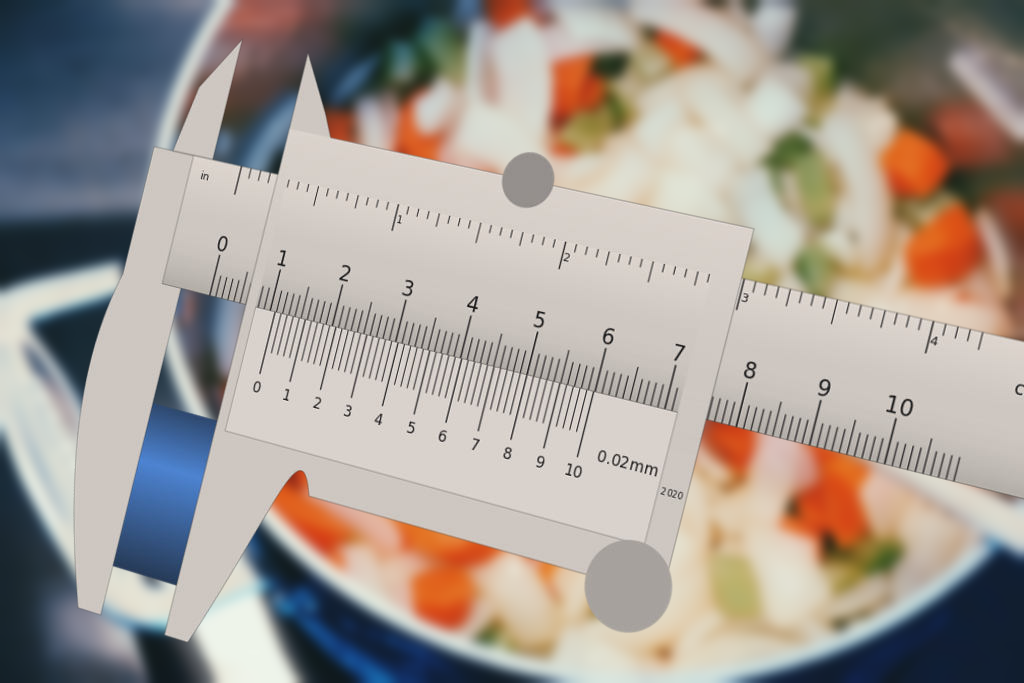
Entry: 10.8
